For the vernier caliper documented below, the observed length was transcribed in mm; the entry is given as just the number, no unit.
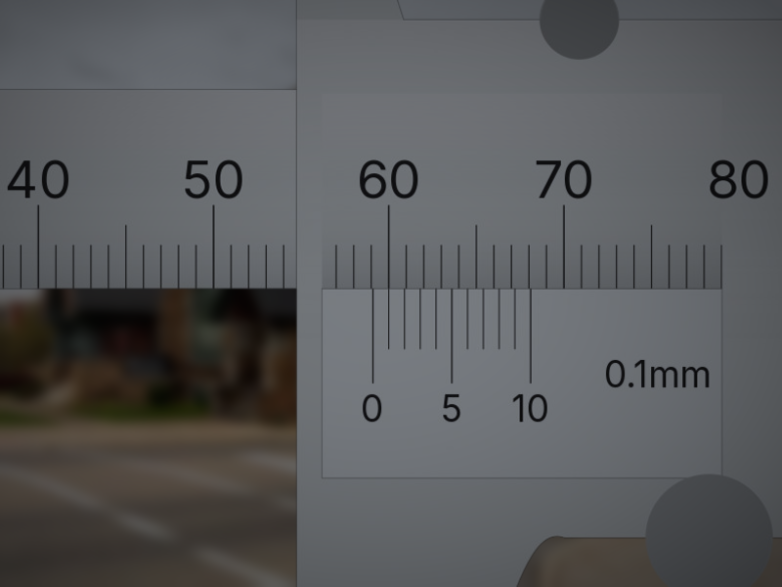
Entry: 59.1
